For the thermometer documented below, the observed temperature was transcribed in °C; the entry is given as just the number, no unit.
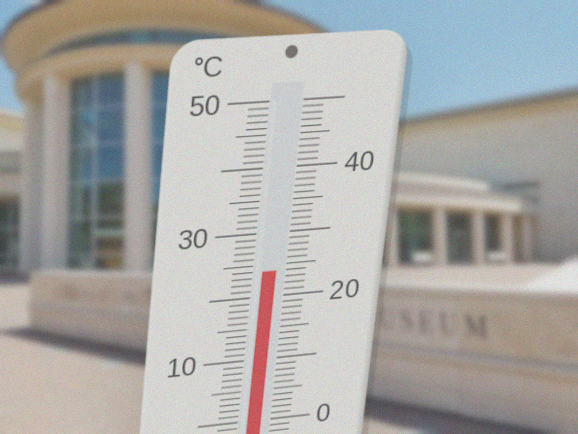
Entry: 24
